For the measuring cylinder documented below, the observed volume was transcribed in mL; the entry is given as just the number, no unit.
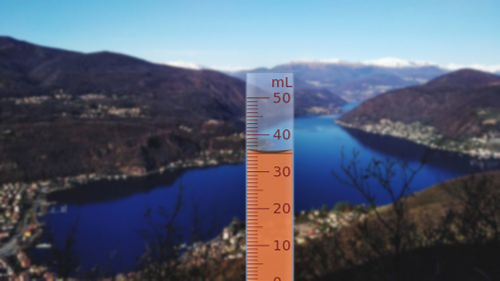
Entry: 35
